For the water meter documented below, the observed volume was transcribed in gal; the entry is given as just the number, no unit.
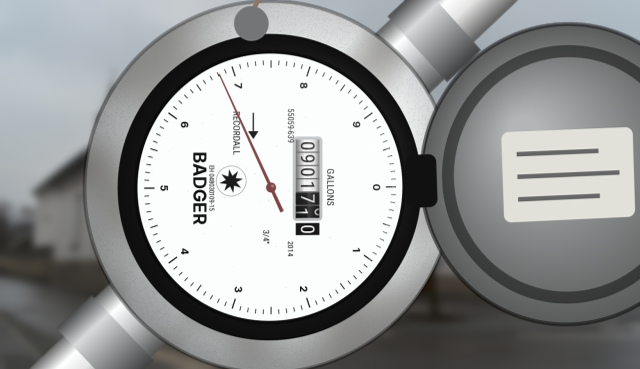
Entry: 901706.8
